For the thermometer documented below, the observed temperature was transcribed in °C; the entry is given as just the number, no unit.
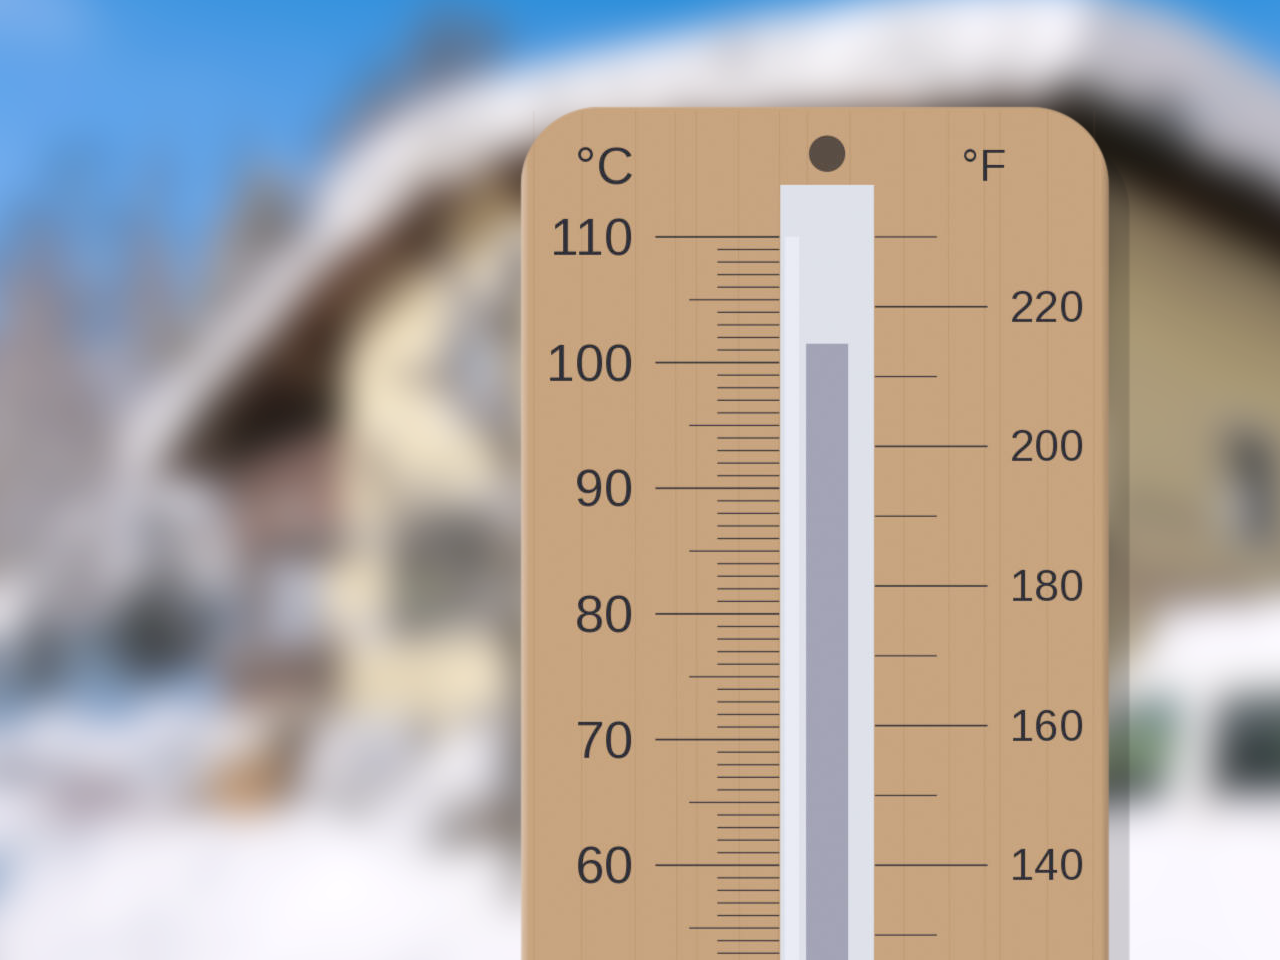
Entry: 101.5
